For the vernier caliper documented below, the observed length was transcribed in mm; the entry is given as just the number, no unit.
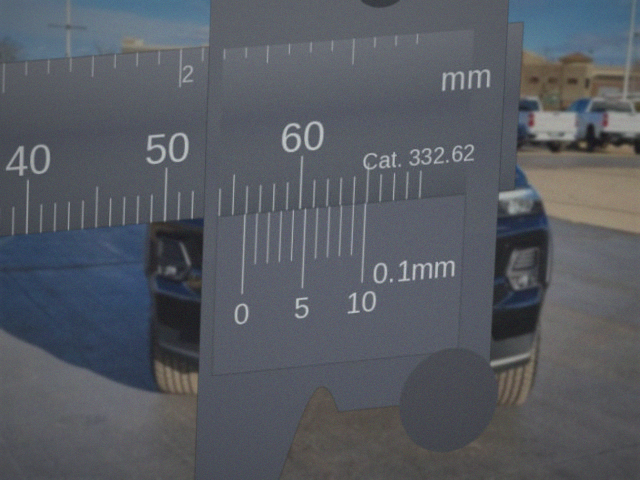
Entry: 55.9
